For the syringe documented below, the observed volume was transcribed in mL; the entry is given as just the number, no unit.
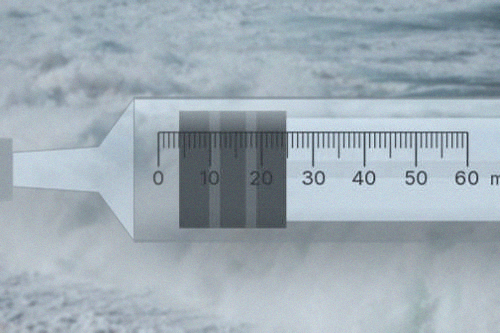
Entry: 4
